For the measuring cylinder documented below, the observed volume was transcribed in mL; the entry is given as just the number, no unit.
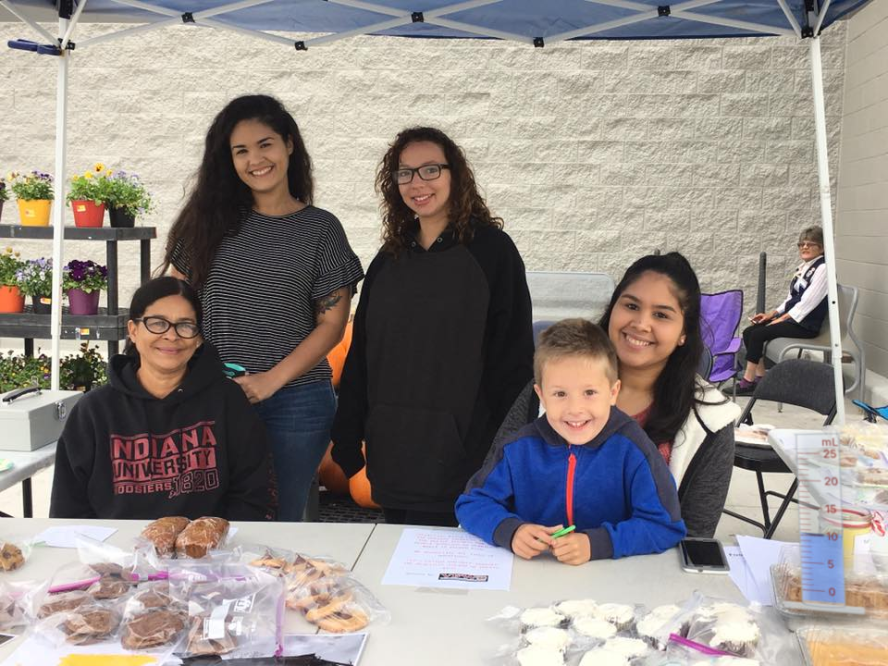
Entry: 10
